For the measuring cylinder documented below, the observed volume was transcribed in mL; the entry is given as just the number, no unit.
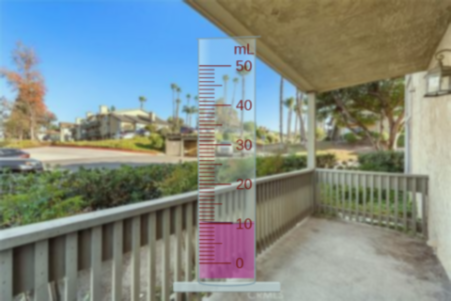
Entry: 10
